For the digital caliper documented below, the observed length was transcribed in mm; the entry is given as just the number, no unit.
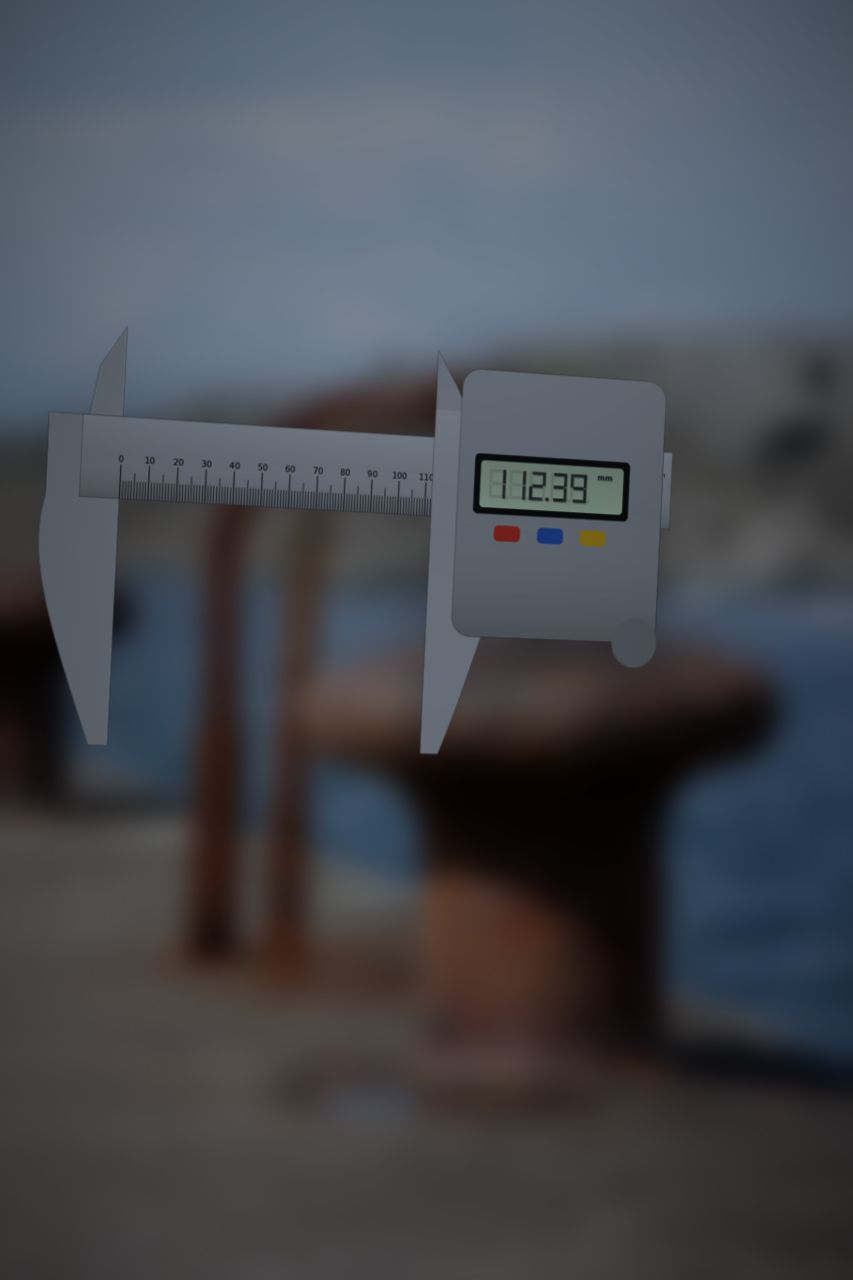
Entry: 112.39
